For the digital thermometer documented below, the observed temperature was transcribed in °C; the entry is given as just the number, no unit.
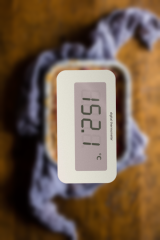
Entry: 152.1
